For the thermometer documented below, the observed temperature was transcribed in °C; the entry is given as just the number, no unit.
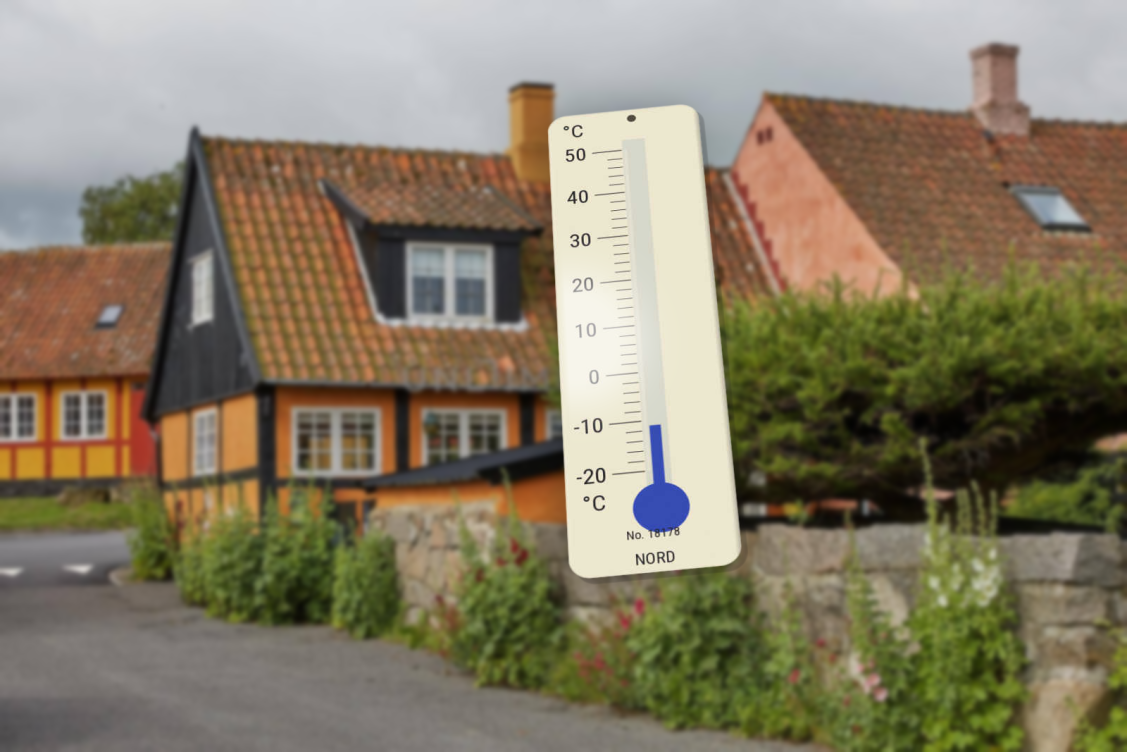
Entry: -11
